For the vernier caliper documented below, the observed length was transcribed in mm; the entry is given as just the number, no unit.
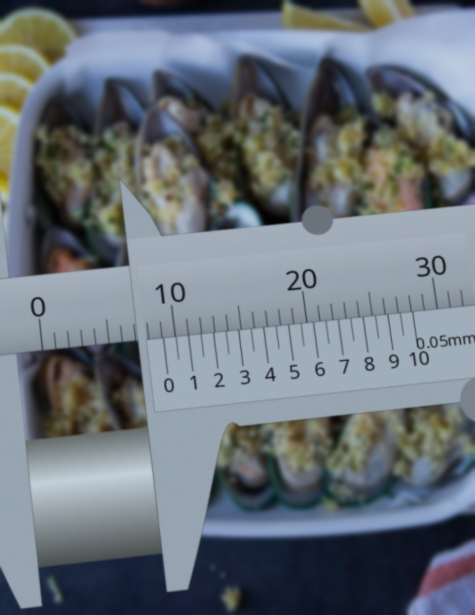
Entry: 9.1
